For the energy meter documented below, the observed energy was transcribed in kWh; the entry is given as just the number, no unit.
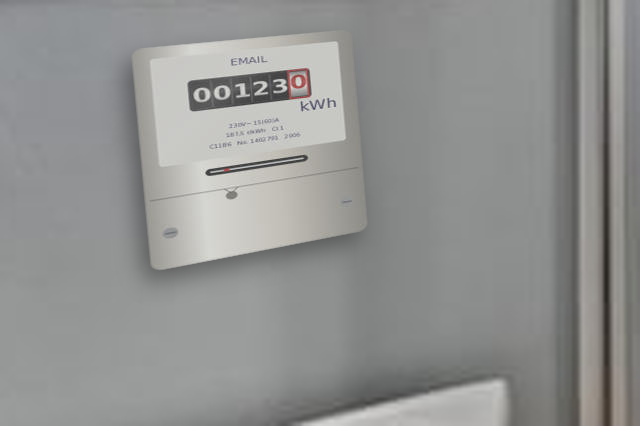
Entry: 123.0
